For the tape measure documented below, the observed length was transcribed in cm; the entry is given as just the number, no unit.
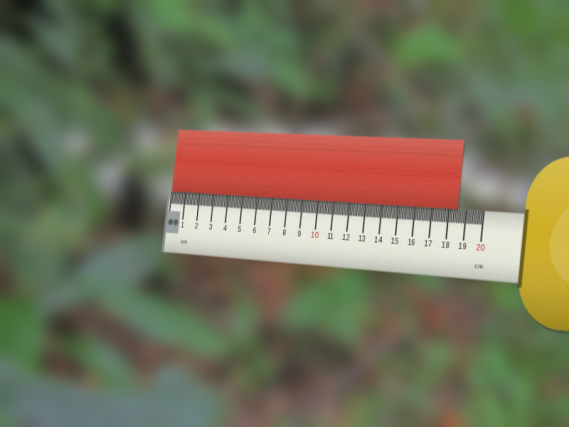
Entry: 18.5
